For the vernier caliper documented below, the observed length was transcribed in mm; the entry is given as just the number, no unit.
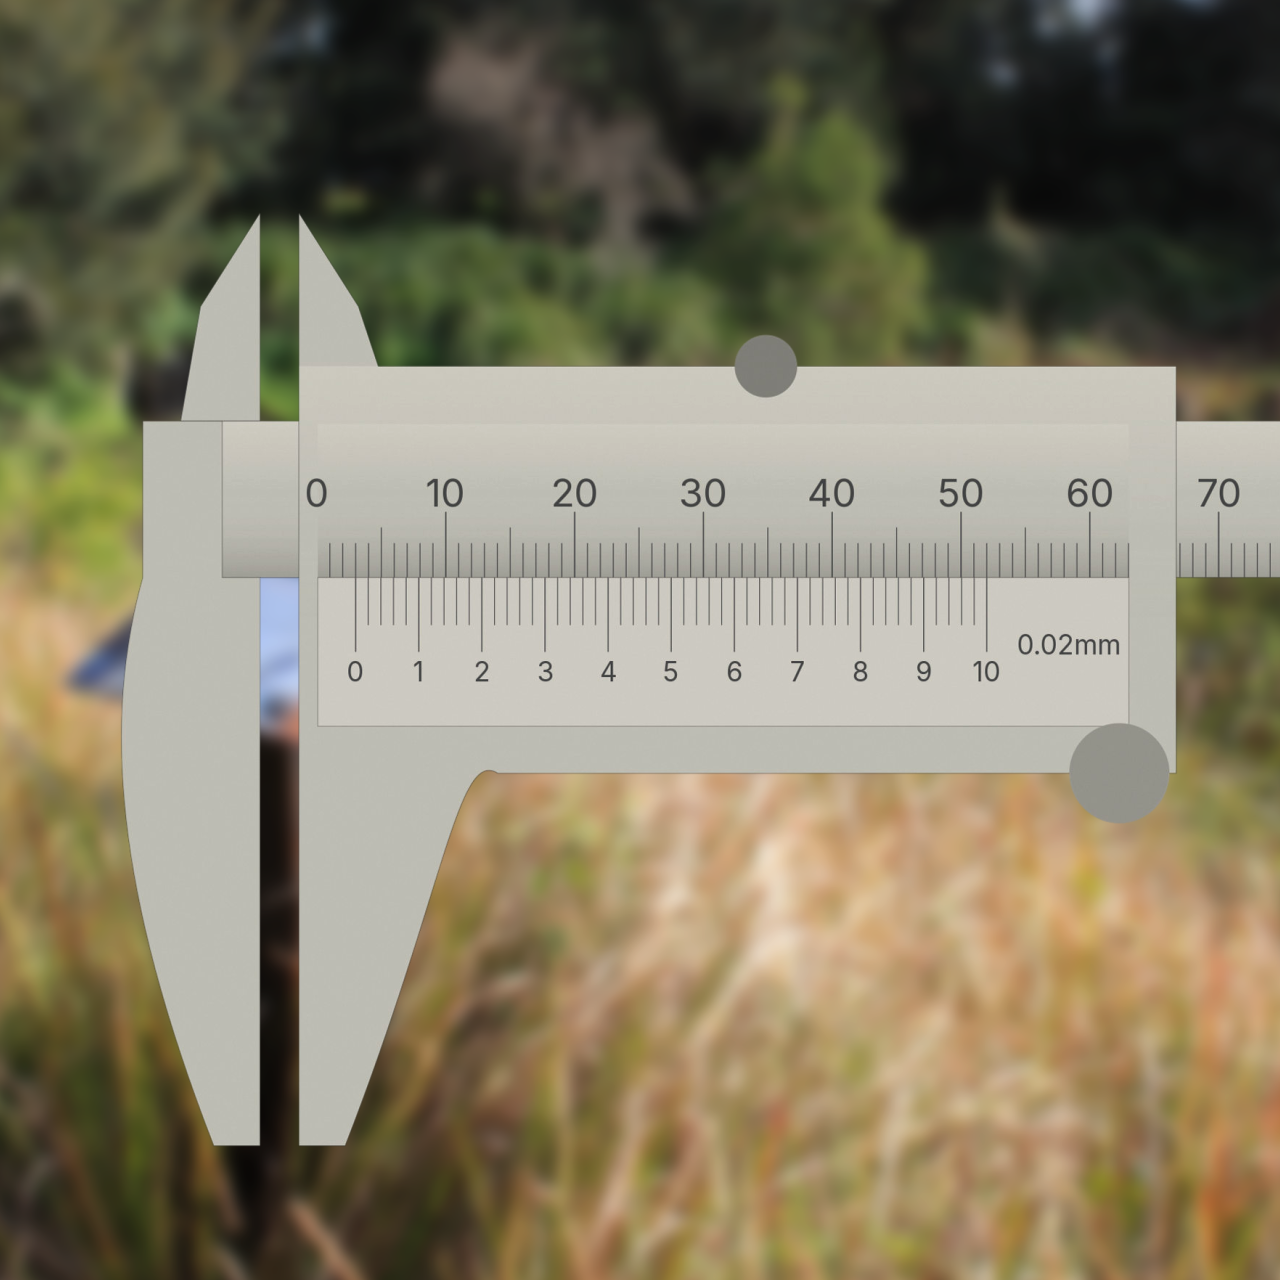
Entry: 3.0
